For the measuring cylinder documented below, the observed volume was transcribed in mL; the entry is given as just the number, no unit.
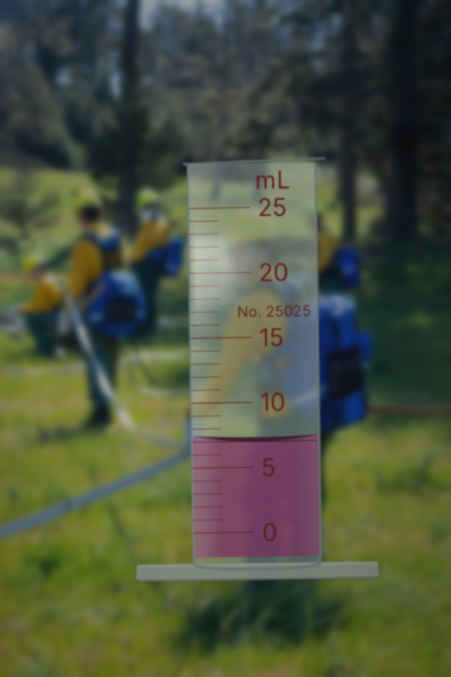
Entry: 7
